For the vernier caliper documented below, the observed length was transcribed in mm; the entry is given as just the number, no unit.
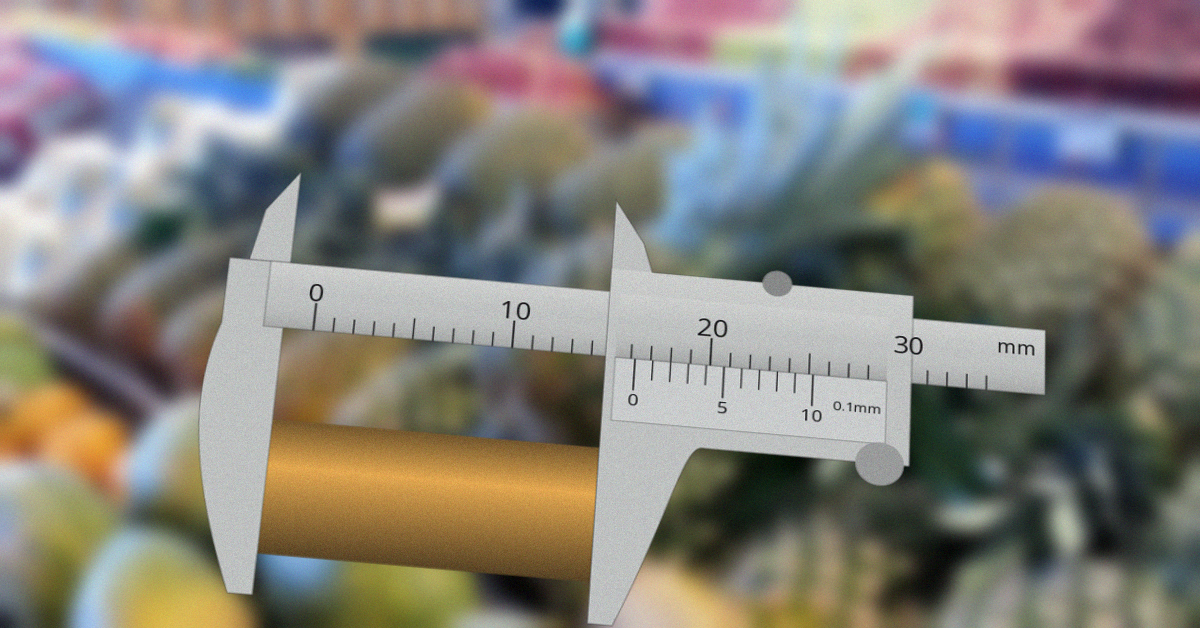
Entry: 16.2
